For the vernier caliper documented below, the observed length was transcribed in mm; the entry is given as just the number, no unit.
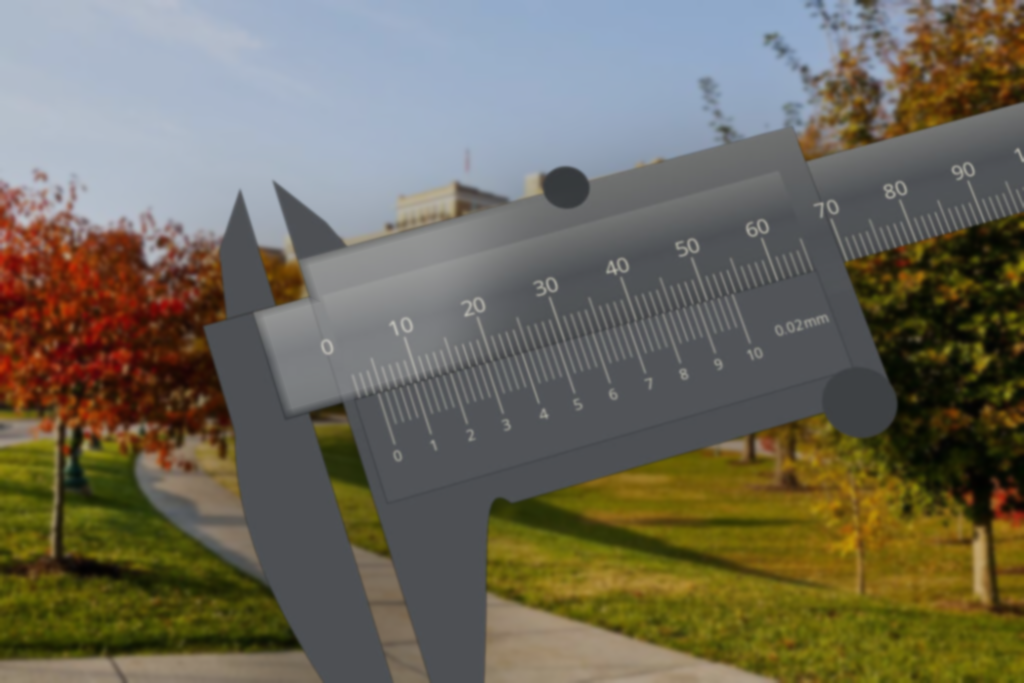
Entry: 4.5
